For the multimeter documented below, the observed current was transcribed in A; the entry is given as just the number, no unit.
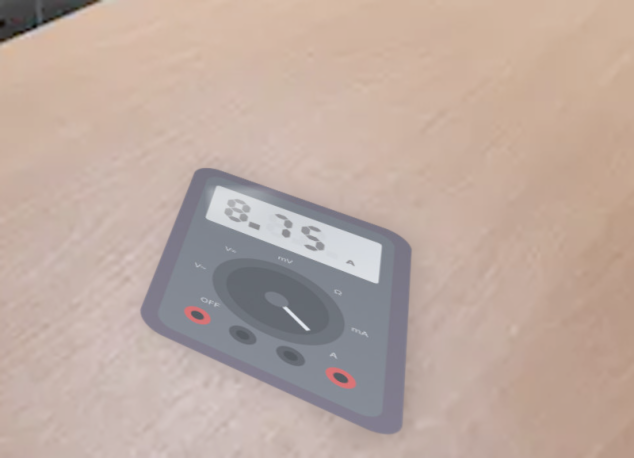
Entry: 8.75
